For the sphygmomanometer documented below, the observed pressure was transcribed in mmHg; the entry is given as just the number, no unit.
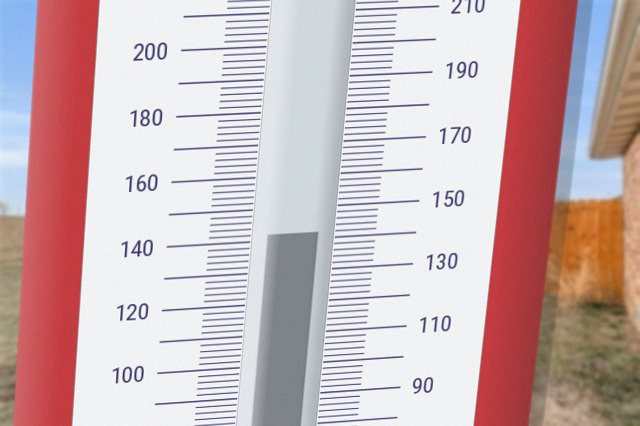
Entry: 142
